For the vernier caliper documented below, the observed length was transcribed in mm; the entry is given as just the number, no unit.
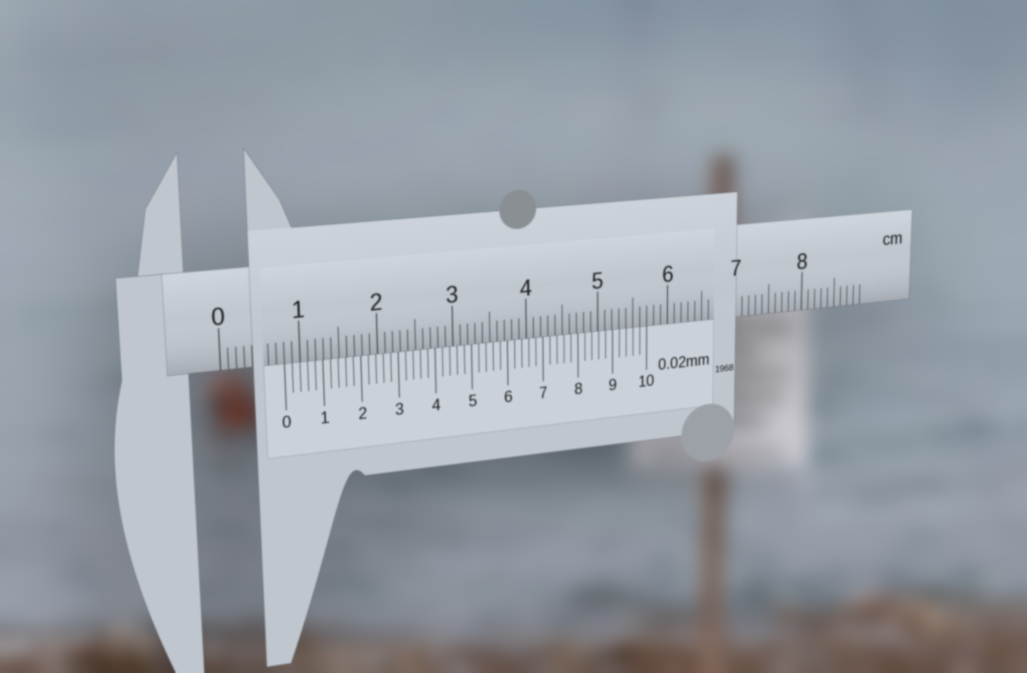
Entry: 8.0
